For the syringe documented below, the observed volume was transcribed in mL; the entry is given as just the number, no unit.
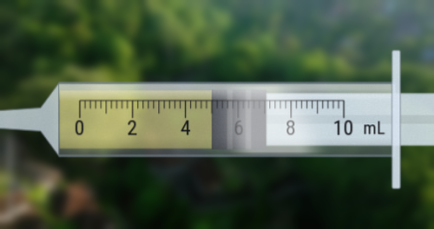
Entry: 5
